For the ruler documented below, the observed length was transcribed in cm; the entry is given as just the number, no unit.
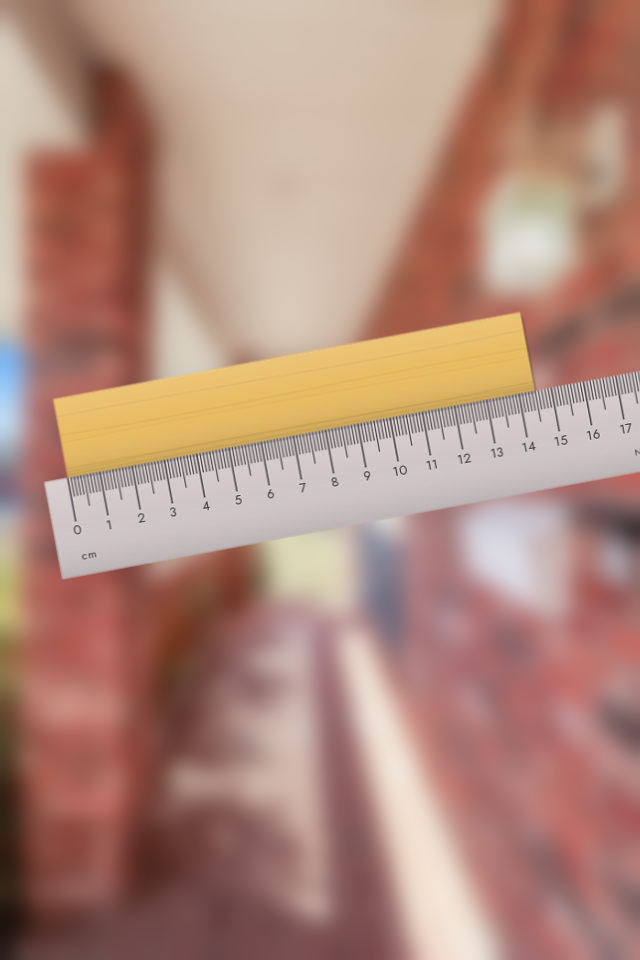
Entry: 14.5
